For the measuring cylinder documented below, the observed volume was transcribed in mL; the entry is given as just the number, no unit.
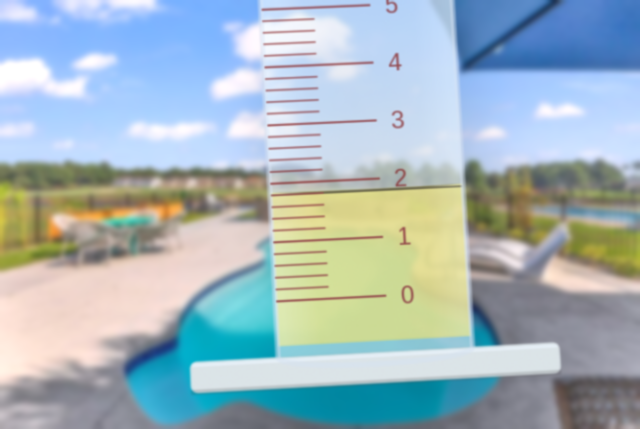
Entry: 1.8
